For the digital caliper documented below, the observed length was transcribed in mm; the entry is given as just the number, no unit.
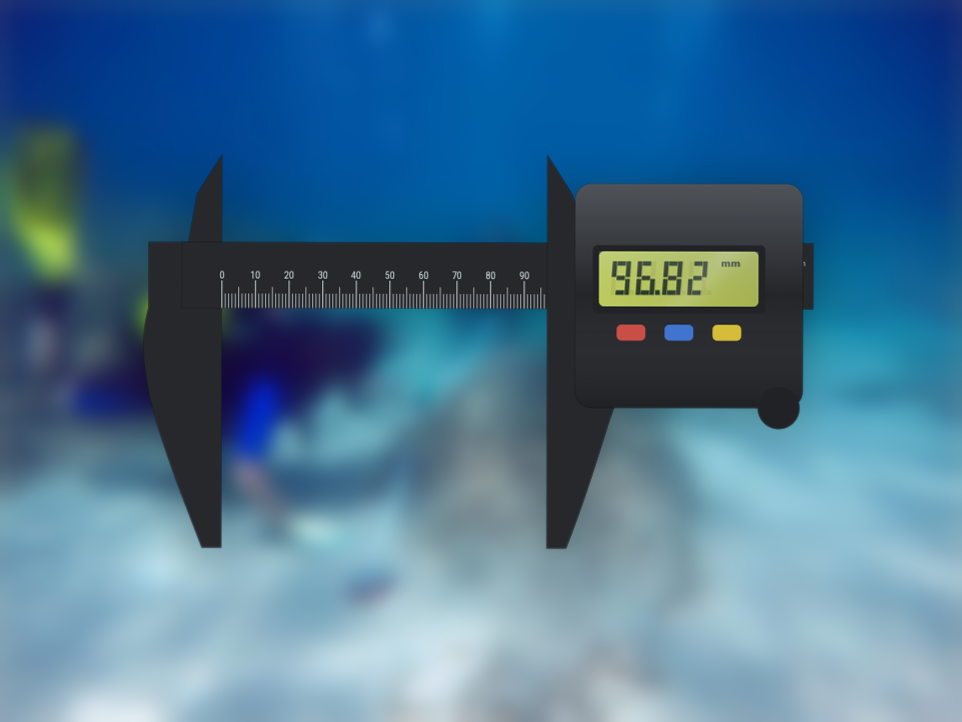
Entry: 96.82
